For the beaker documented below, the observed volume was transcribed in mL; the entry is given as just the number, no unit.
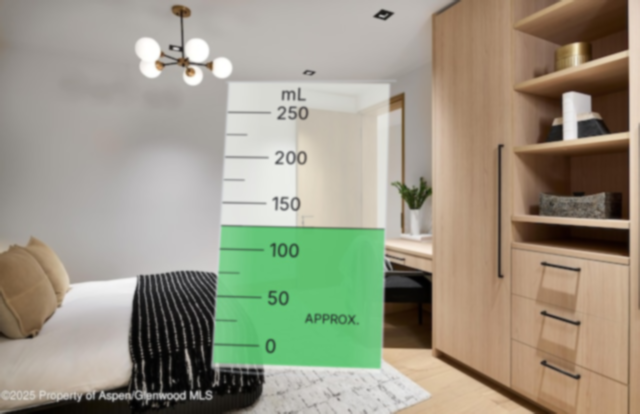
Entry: 125
